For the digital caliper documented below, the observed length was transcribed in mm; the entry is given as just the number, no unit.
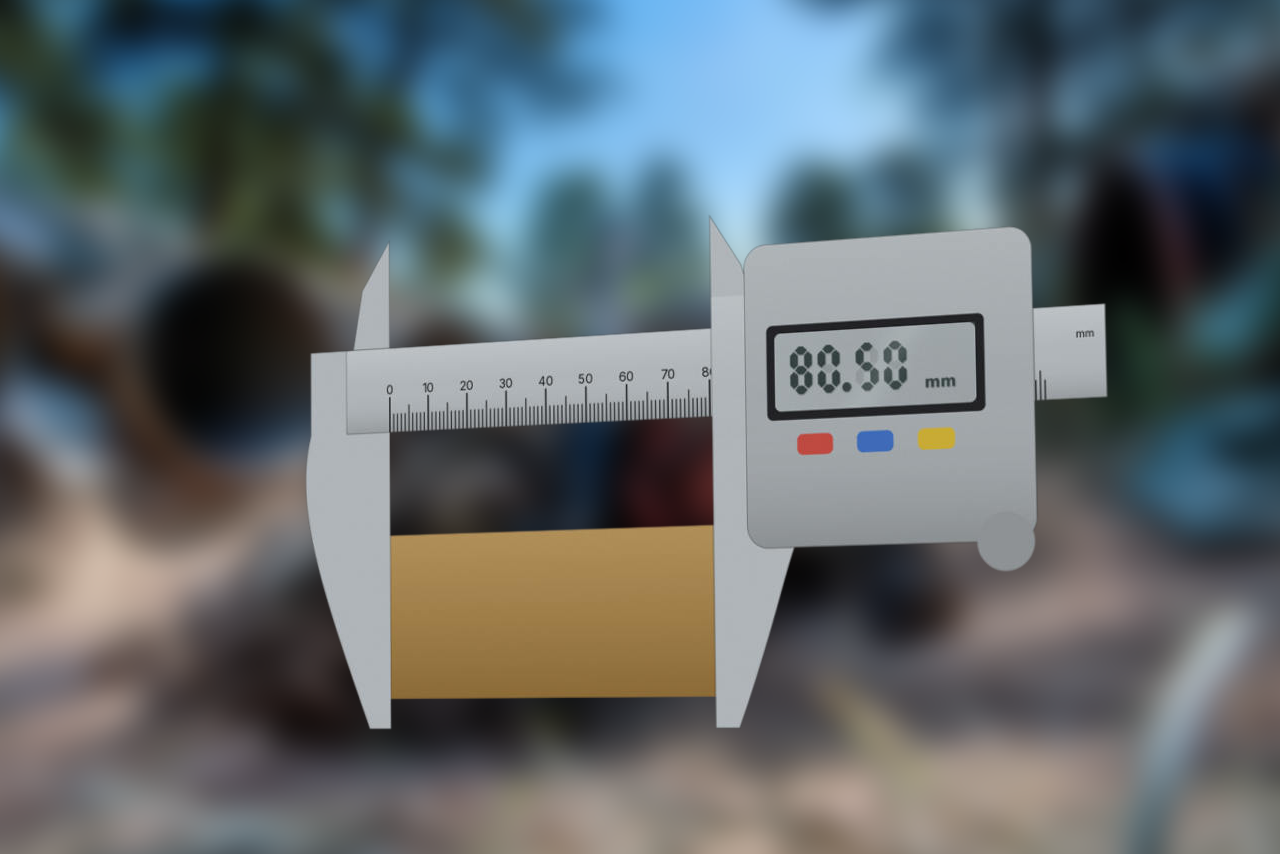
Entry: 80.50
